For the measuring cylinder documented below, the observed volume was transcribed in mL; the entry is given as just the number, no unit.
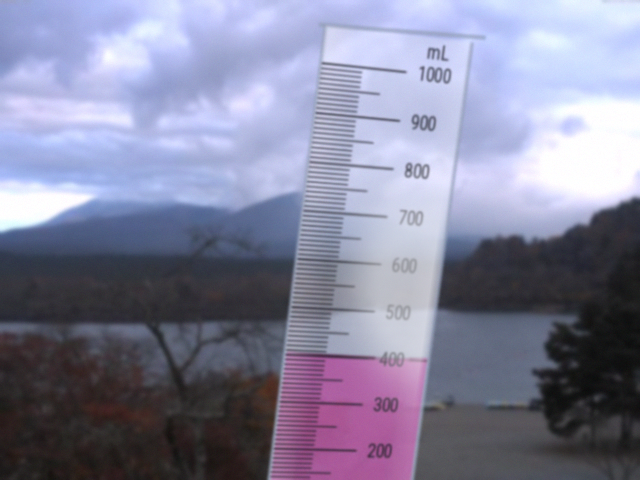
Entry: 400
